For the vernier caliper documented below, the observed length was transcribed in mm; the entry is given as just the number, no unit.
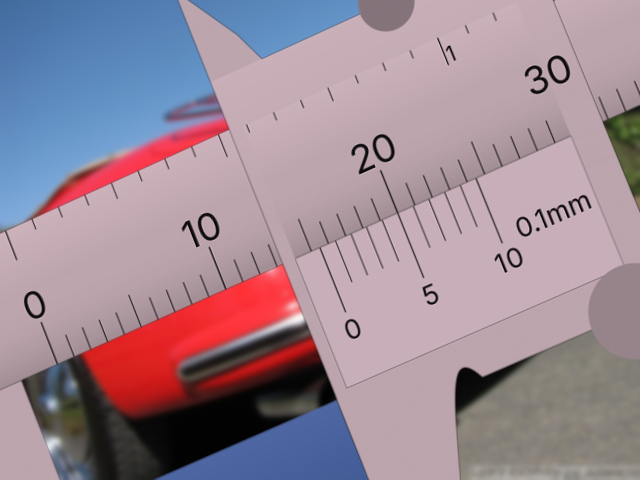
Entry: 15.5
